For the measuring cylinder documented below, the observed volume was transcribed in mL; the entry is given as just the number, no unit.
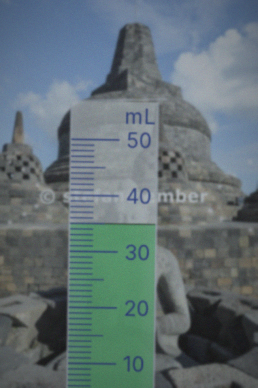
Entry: 35
